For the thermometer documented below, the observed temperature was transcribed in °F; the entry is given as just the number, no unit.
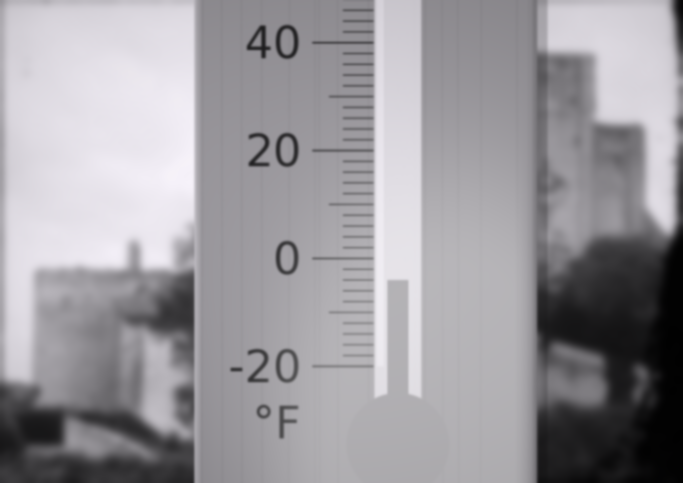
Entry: -4
